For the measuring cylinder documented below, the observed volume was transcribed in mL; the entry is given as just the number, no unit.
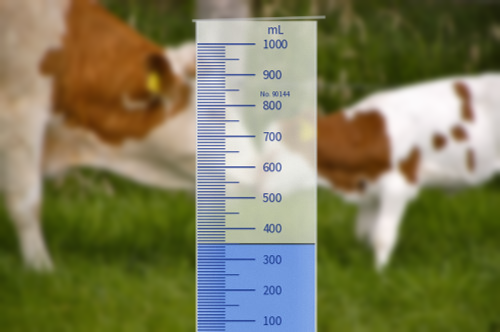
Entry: 350
